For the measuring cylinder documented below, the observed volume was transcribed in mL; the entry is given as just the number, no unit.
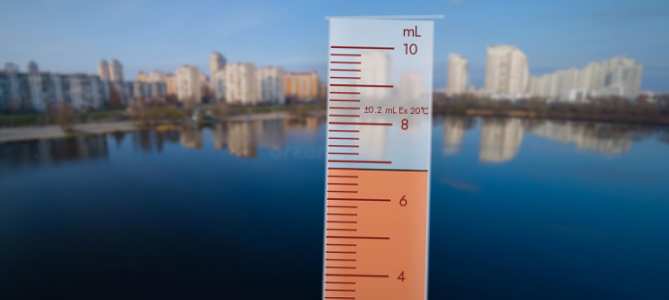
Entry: 6.8
